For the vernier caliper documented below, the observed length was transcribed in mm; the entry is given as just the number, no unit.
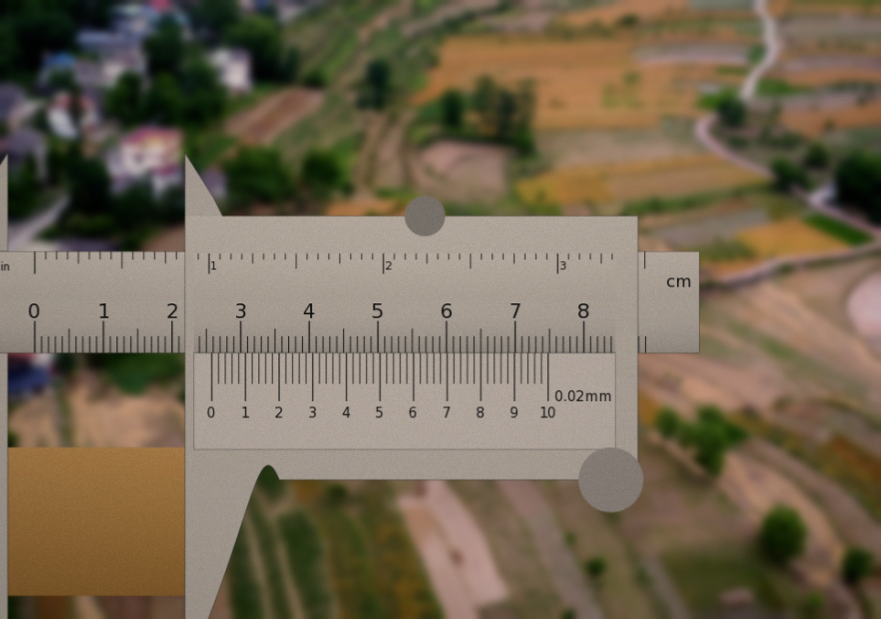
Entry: 25.8
